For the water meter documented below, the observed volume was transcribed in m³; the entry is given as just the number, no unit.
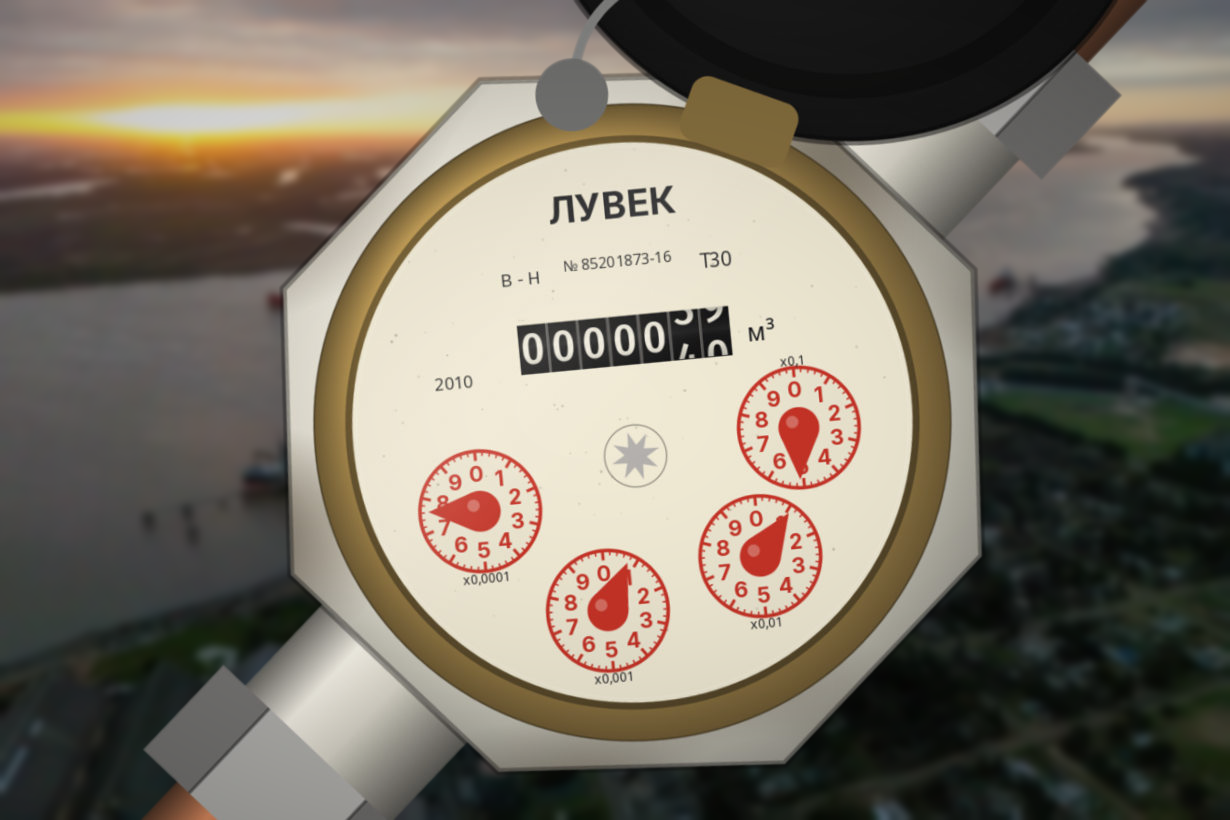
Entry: 39.5107
